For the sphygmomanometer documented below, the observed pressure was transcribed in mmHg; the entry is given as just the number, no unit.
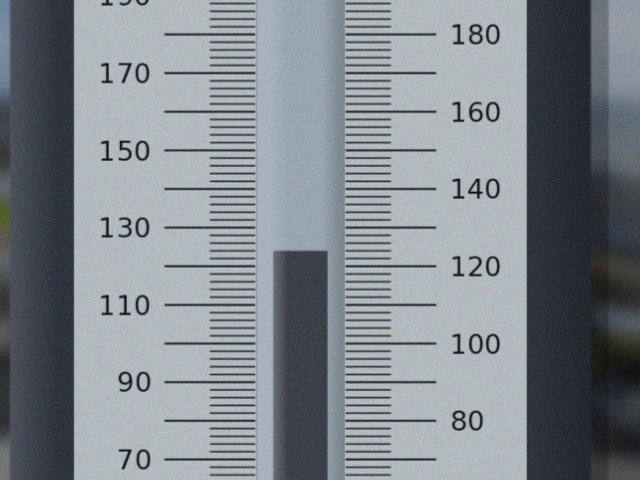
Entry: 124
